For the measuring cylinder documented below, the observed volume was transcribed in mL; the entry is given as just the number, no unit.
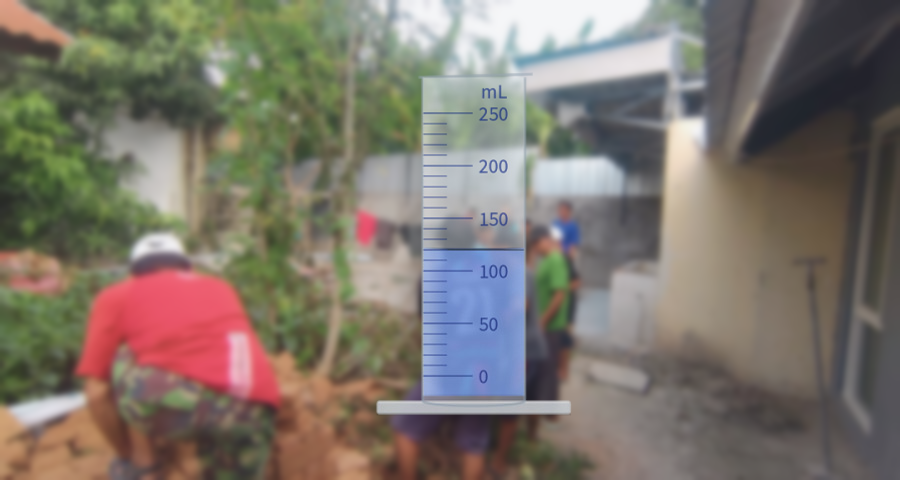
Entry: 120
